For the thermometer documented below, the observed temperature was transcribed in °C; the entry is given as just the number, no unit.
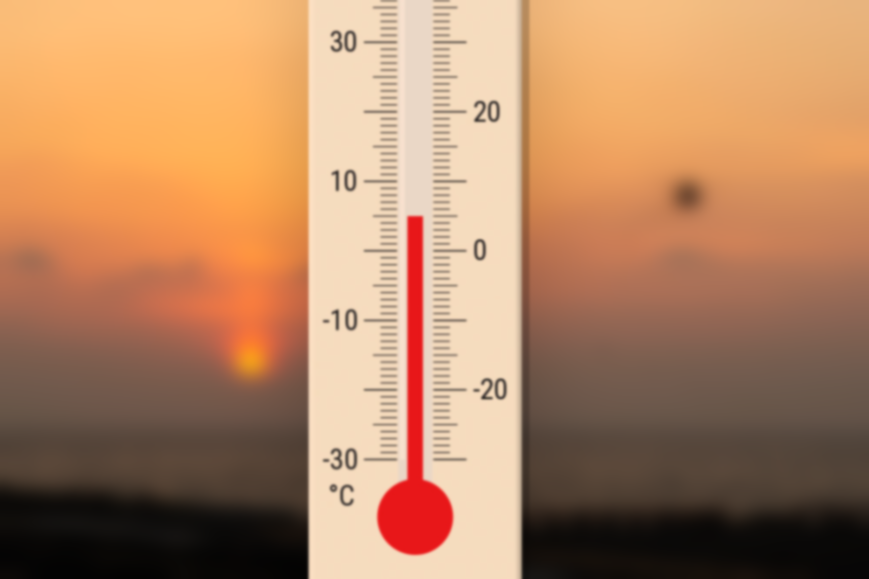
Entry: 5
